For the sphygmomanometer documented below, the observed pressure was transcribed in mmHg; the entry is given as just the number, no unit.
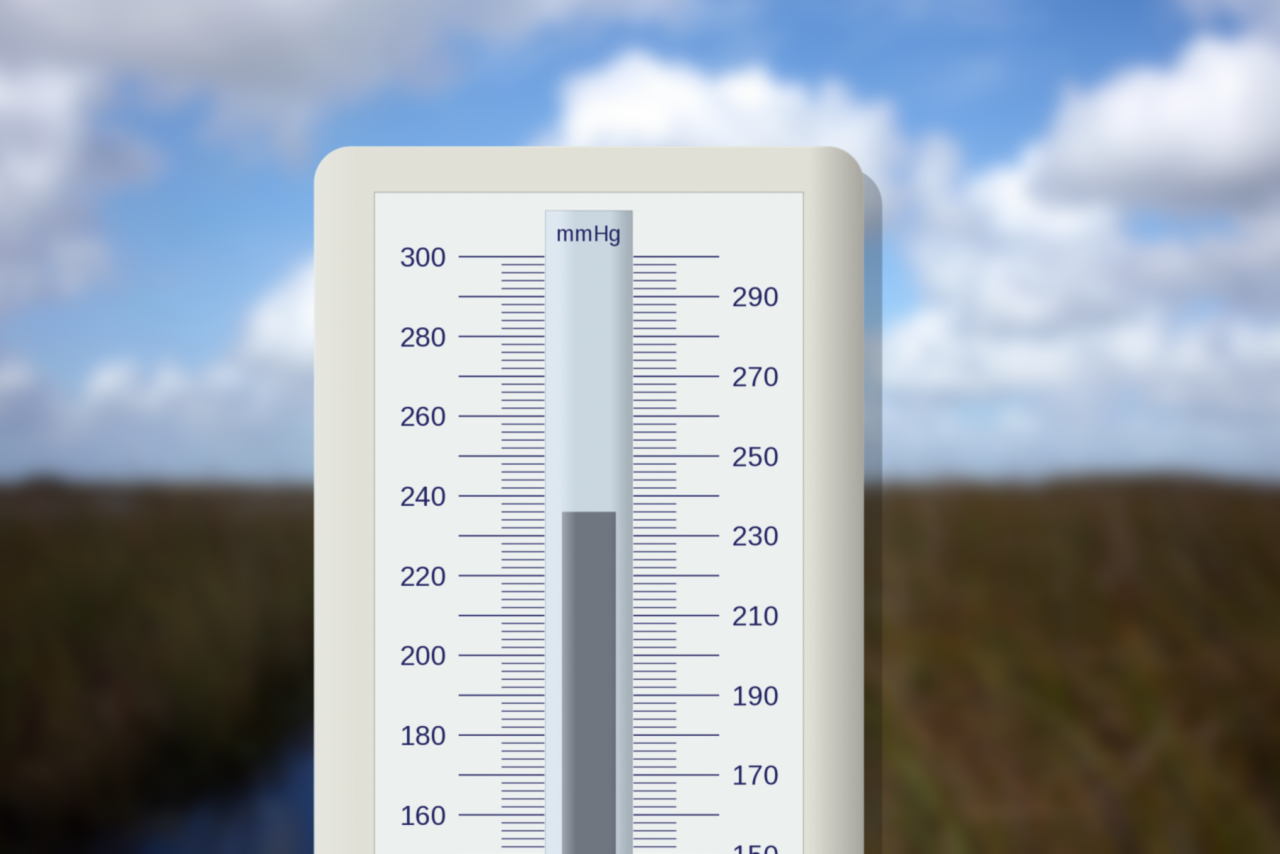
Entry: 236
